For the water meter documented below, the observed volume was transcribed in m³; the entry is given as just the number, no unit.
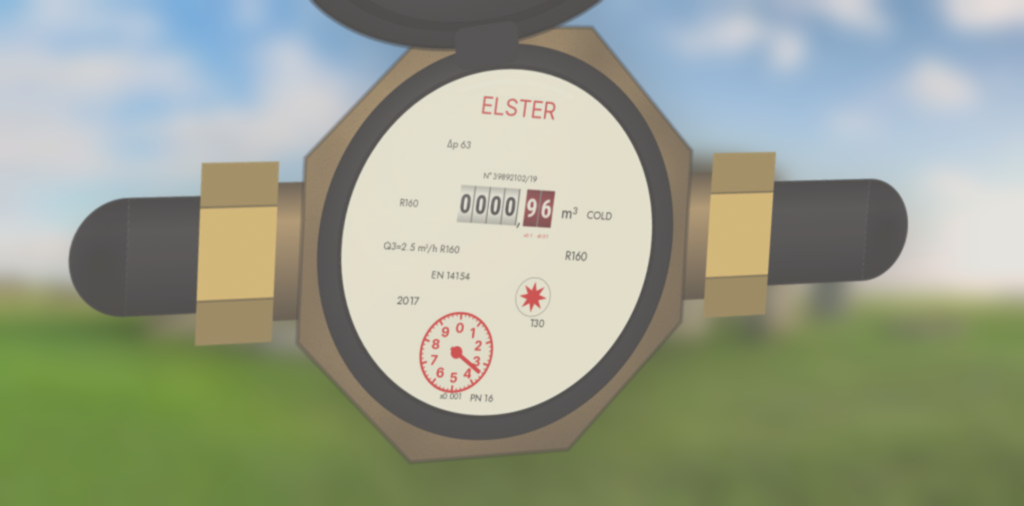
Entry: 0.963
